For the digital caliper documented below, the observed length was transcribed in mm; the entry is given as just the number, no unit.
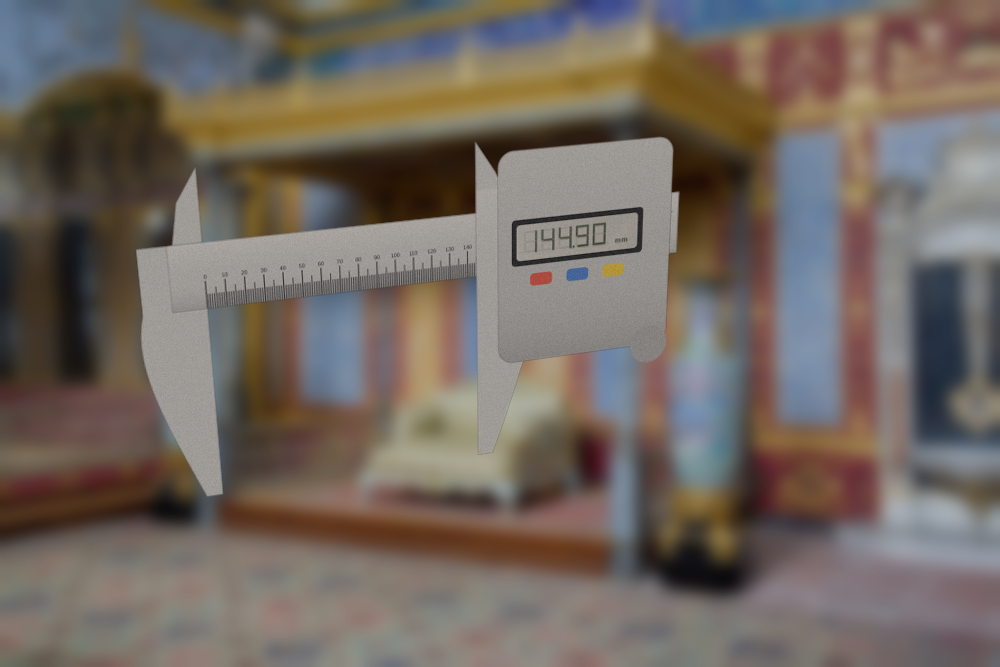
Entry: 144.90
